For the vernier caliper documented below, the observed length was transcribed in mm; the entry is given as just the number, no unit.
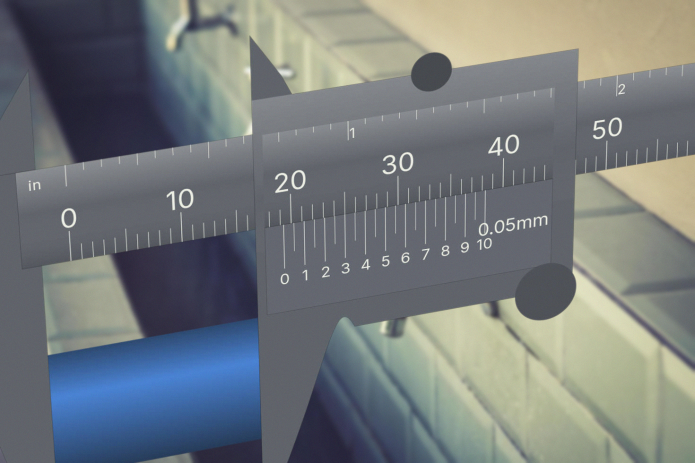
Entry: 19.3
